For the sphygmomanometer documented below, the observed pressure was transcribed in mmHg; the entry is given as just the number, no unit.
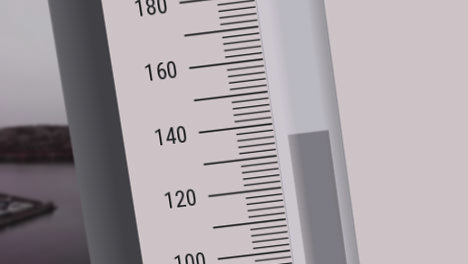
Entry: 136
